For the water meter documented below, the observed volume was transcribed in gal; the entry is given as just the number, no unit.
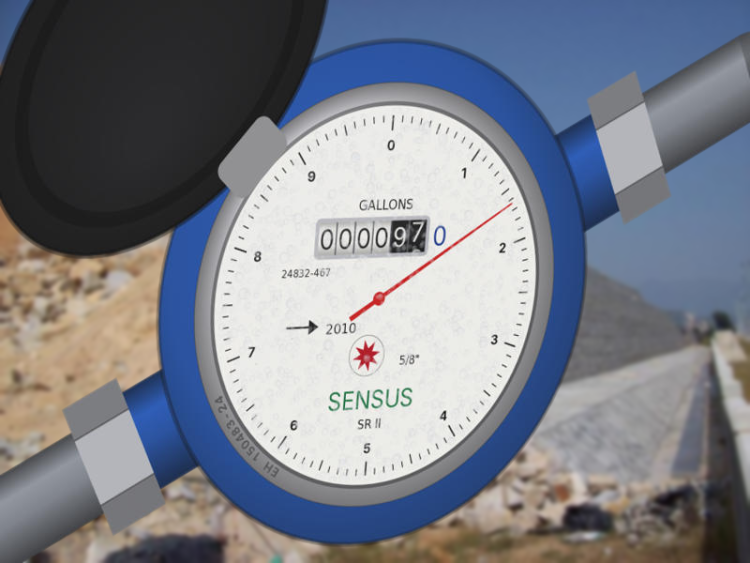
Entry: 971.6
